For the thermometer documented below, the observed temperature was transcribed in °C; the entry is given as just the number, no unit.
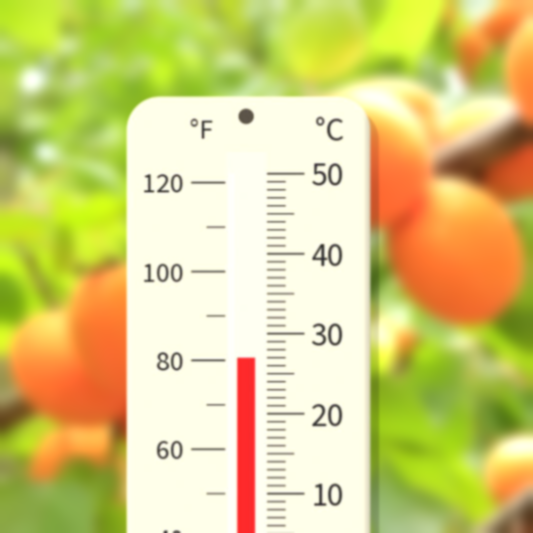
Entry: 27
